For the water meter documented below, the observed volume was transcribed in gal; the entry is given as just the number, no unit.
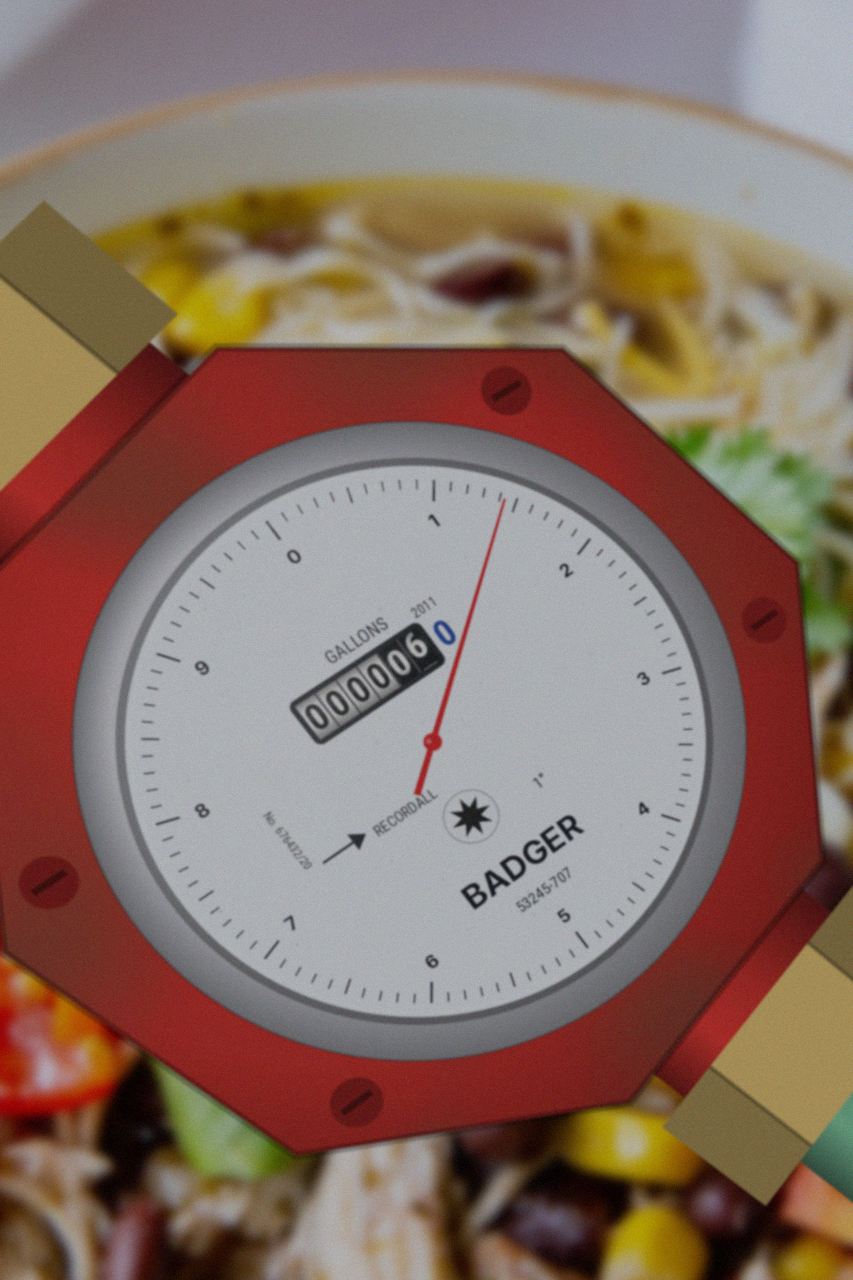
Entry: 61.4
